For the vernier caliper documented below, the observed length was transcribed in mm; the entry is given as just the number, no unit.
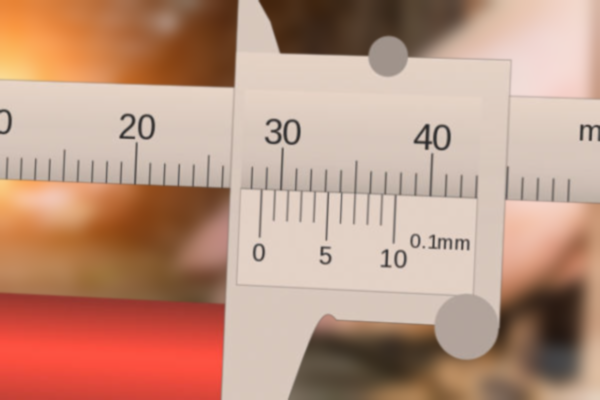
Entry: 28.7
